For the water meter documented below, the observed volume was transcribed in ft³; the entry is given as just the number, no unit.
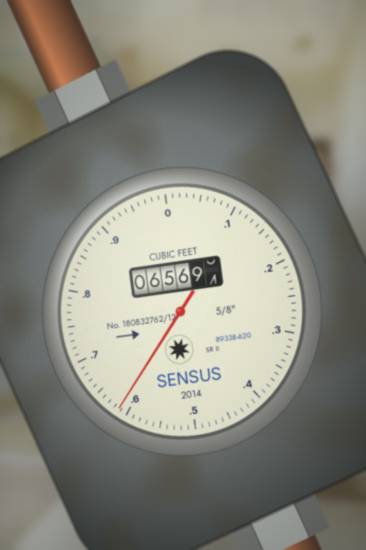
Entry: 65693.61
